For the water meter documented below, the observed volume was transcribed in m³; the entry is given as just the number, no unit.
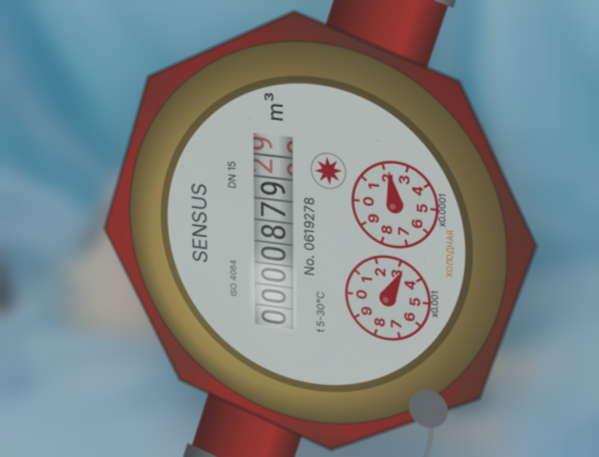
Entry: 879.2932
